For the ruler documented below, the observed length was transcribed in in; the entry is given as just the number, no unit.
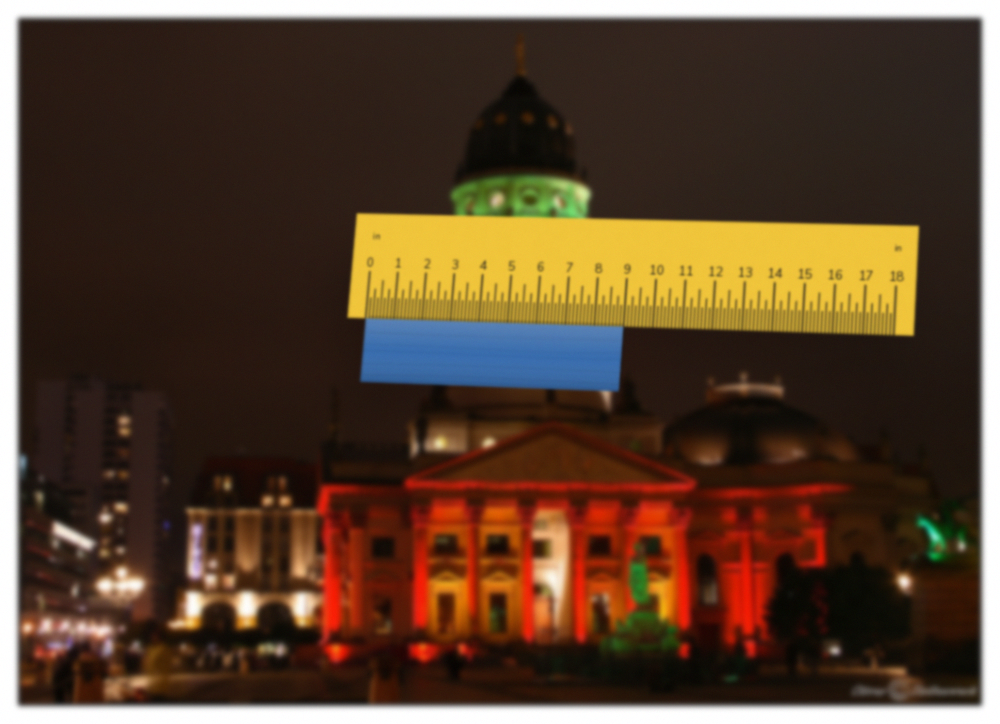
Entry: 9
